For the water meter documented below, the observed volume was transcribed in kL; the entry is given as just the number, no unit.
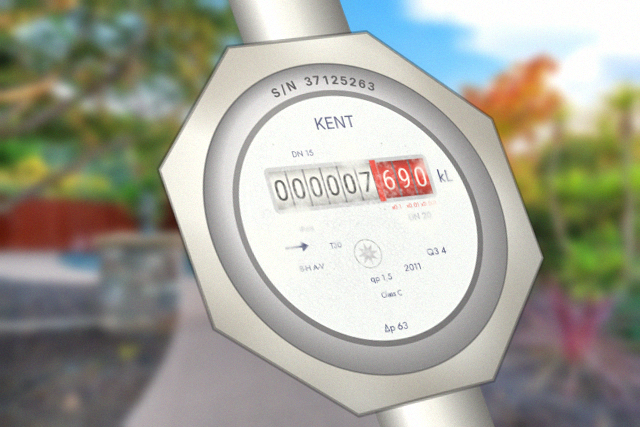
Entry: 7.690
